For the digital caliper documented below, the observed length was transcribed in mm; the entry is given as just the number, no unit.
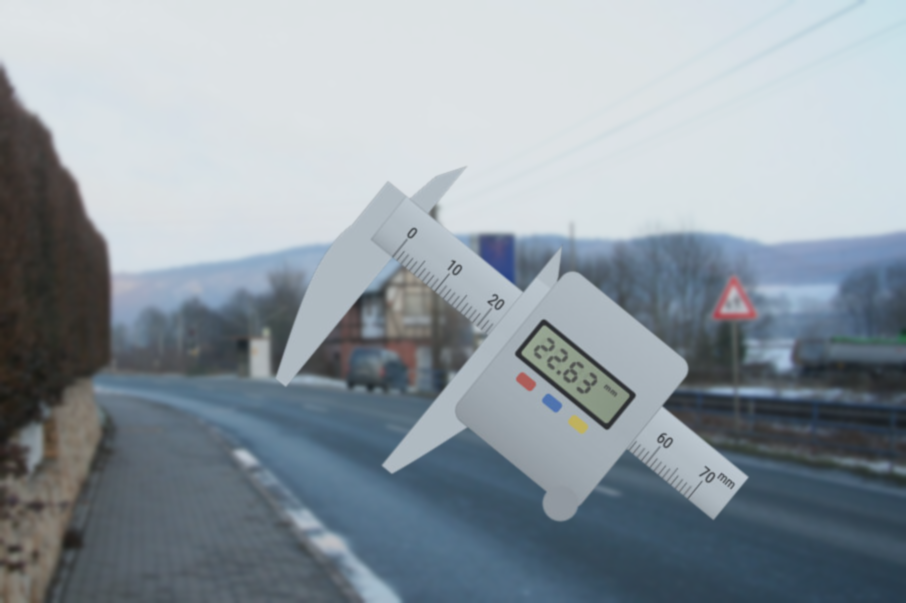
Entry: 22.63
